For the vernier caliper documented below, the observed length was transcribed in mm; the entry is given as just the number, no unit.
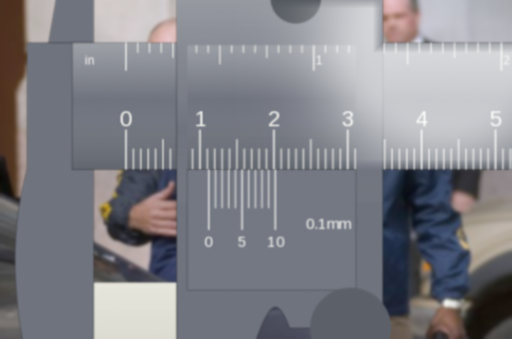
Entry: 11.2
